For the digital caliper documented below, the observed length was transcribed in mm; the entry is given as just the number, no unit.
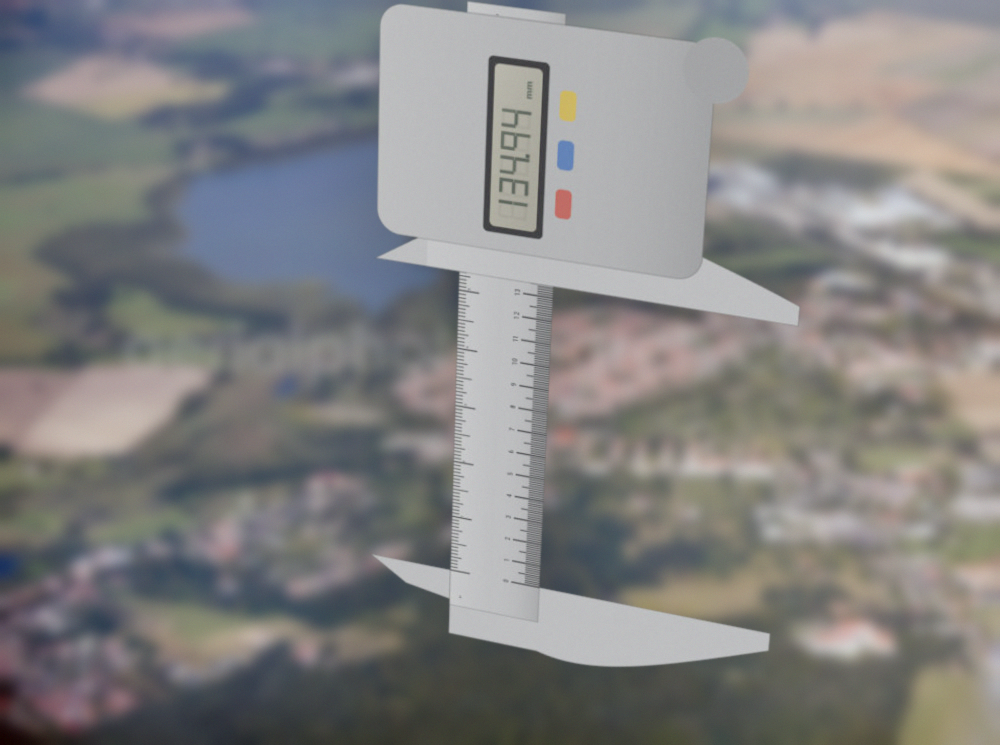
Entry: 134.94
